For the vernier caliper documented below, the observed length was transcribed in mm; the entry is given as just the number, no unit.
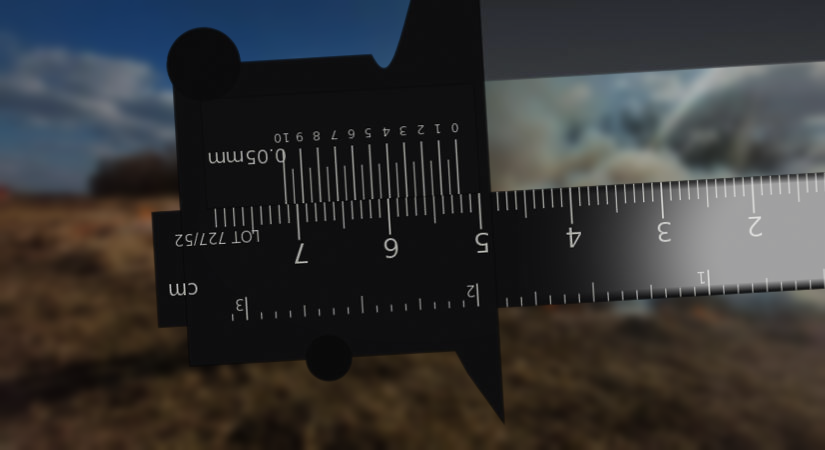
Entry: 52.2
